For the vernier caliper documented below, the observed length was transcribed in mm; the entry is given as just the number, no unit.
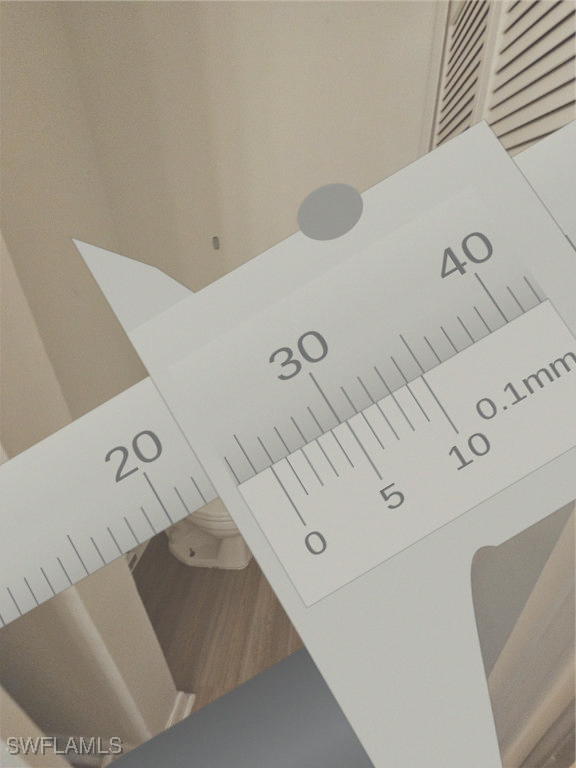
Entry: 25.8
